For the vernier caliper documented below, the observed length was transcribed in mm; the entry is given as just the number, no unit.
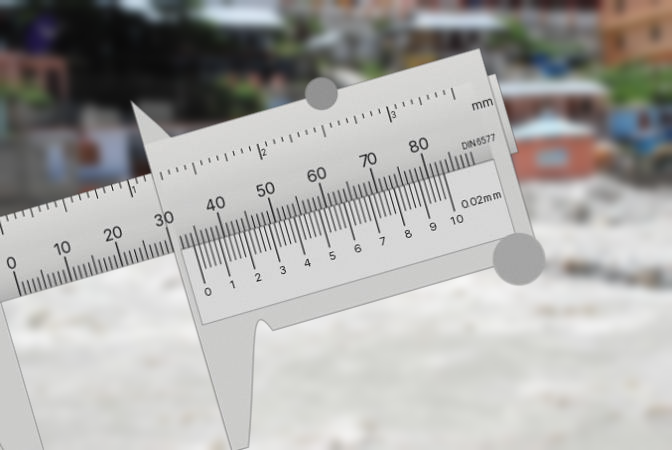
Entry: 34.0
